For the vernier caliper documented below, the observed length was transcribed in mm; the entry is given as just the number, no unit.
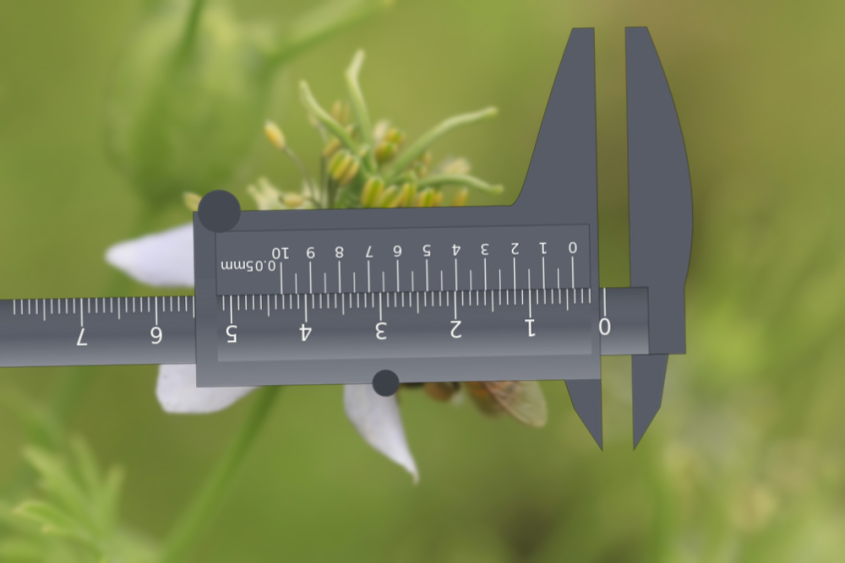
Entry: 4.2
